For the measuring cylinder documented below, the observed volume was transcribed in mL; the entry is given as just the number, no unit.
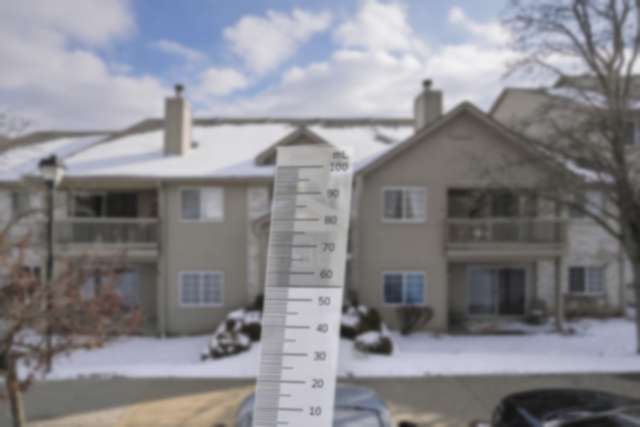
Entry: 55
